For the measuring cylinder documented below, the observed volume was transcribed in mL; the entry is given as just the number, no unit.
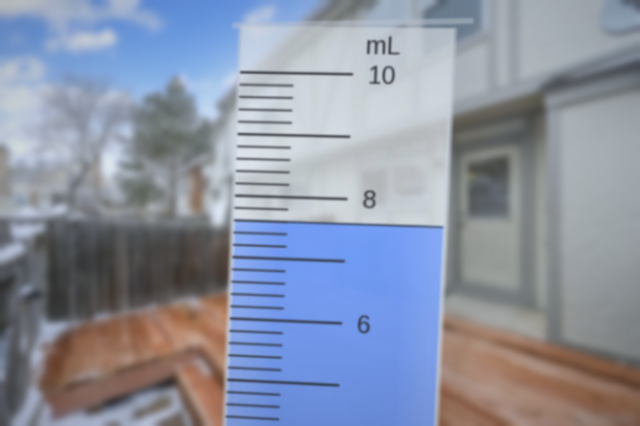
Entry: 7.6
